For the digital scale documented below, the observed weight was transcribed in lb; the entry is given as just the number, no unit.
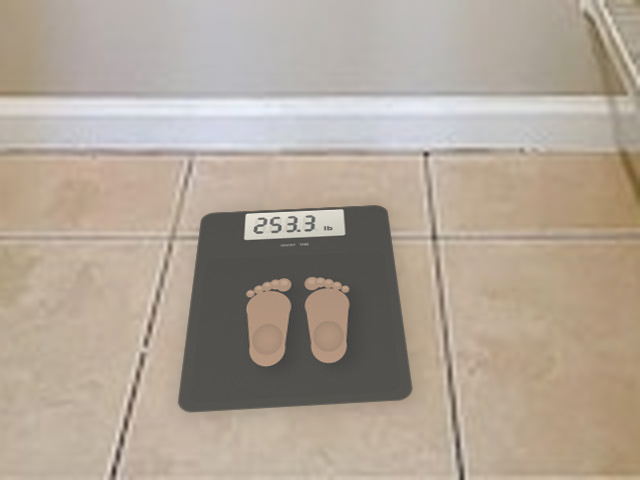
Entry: 253.3
